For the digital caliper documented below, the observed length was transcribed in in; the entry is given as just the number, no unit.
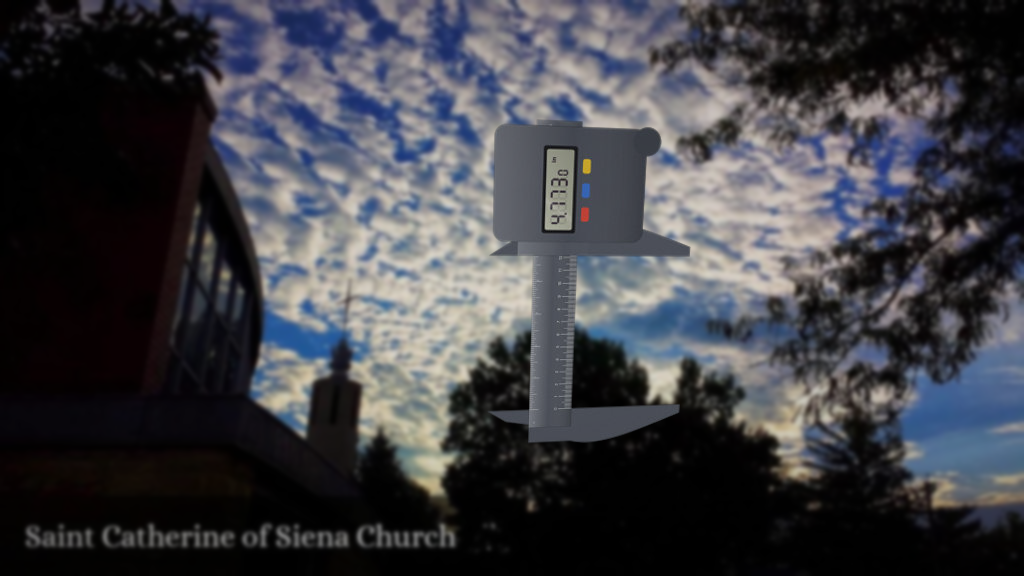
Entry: 4.7730
